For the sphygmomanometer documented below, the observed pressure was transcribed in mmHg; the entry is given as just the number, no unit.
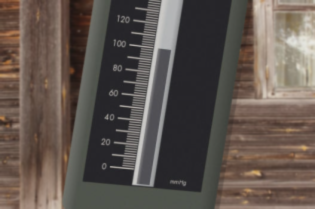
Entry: 100
